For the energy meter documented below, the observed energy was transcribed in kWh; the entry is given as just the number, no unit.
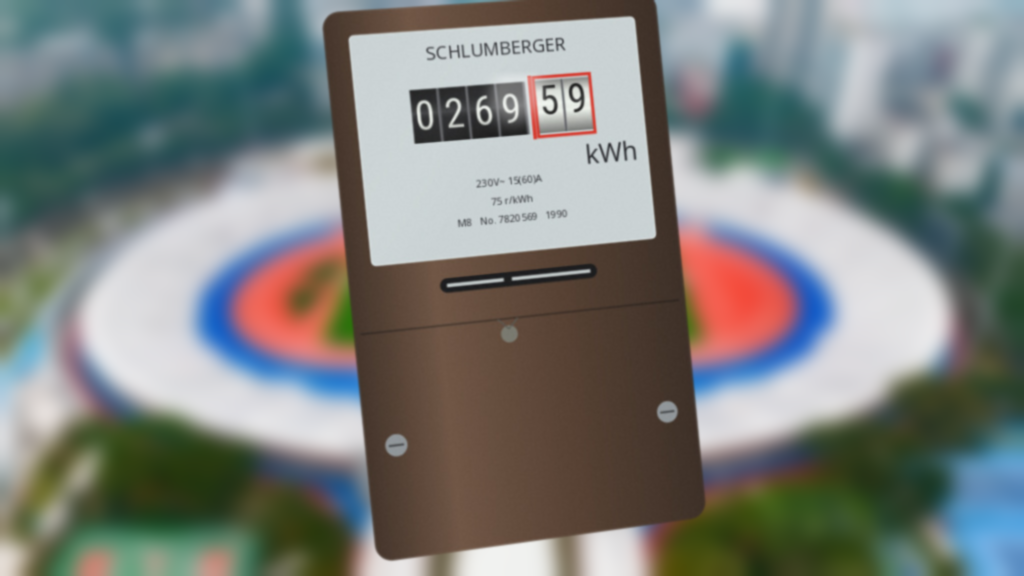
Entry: 269.59
